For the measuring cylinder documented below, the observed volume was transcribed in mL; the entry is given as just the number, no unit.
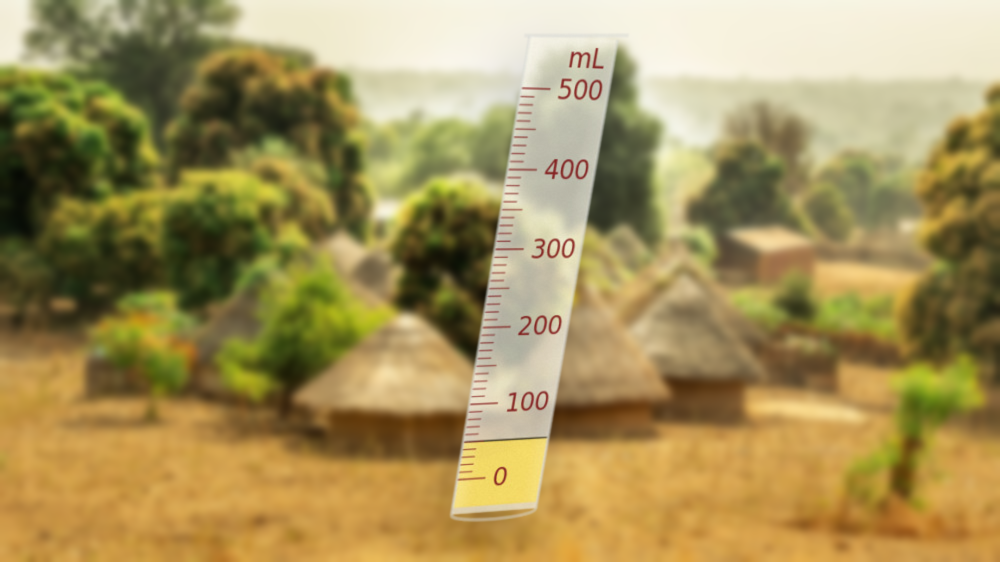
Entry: 50
